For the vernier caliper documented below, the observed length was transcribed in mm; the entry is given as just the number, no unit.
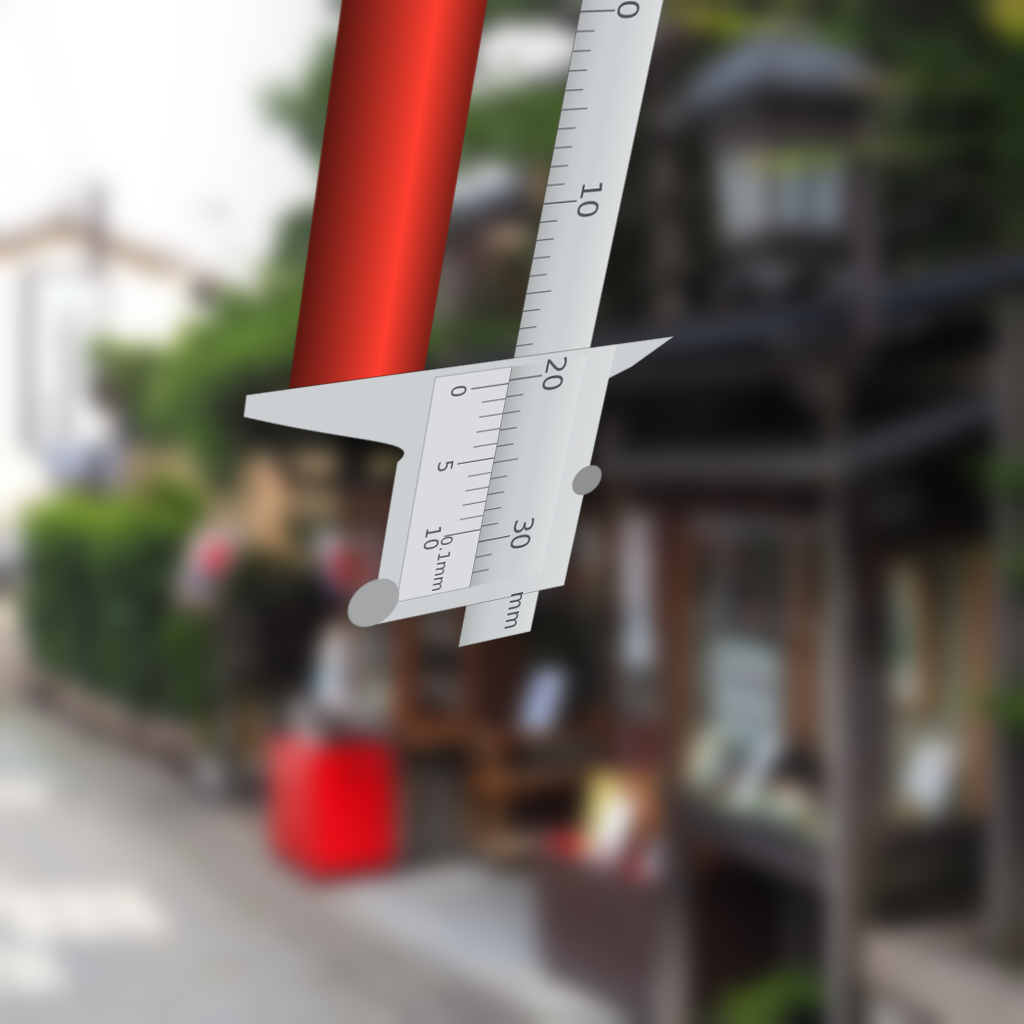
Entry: 20.2
